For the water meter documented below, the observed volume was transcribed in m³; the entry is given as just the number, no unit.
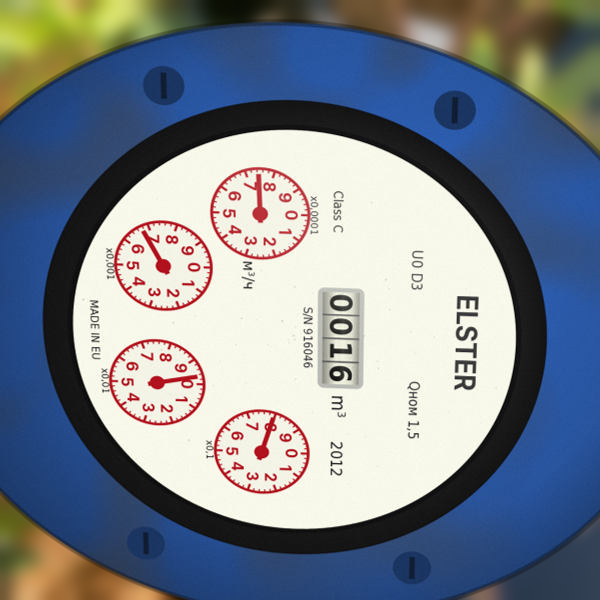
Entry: 16.7967
